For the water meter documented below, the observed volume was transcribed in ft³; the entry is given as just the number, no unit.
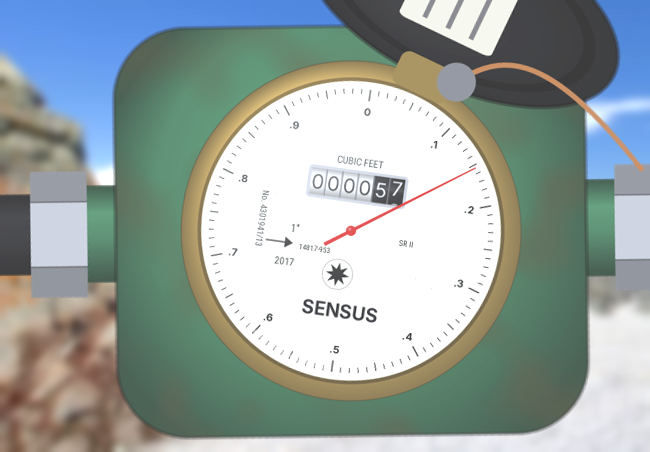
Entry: 57.15
